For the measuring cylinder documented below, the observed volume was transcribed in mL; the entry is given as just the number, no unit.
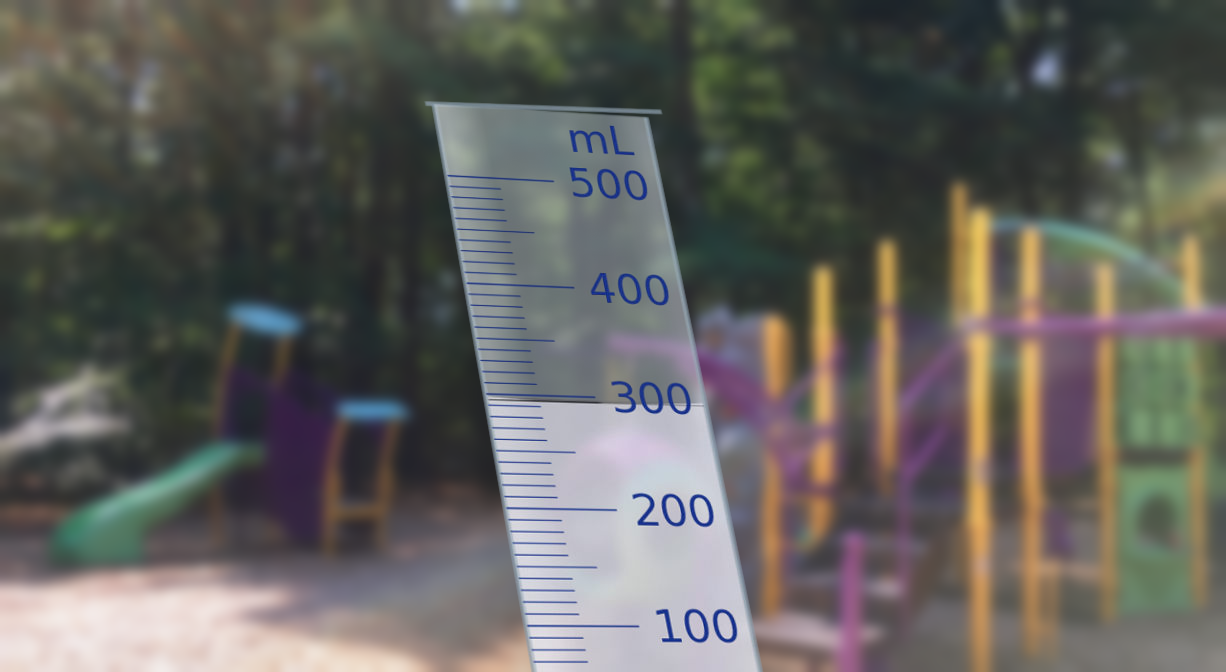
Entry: 295
